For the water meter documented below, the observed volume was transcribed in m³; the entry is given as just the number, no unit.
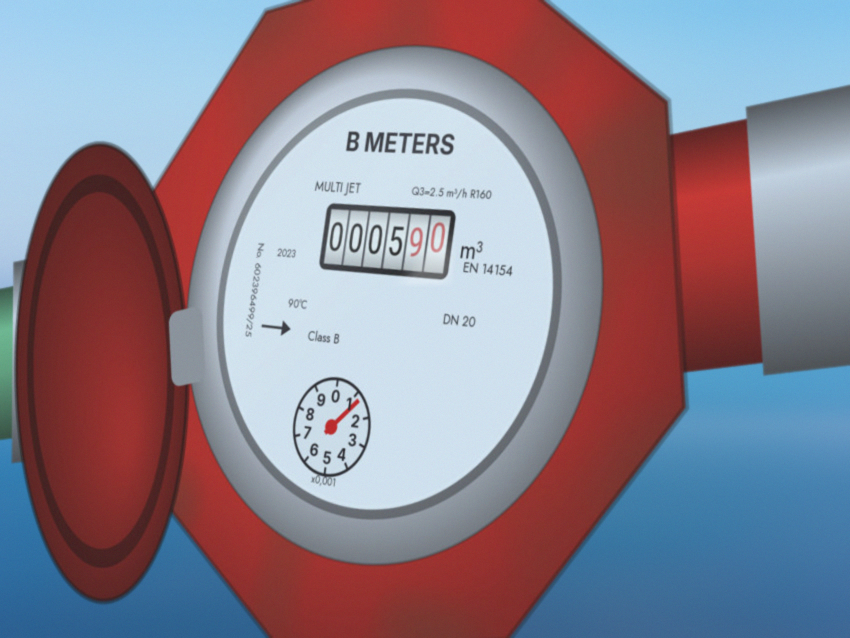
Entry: 5.901
